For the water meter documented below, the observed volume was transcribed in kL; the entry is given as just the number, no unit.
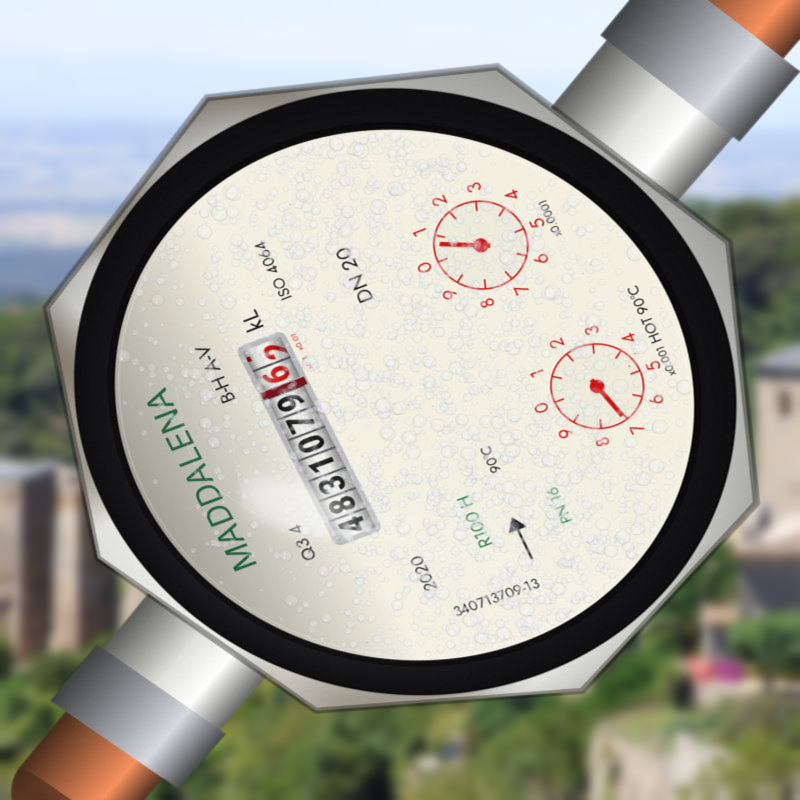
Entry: 4831079.6170
